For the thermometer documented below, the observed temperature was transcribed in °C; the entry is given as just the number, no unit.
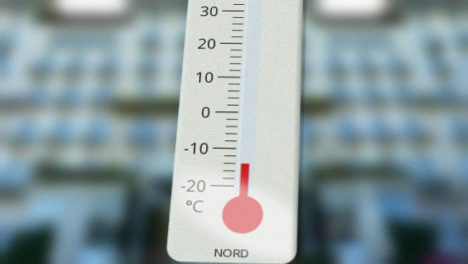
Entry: -14
